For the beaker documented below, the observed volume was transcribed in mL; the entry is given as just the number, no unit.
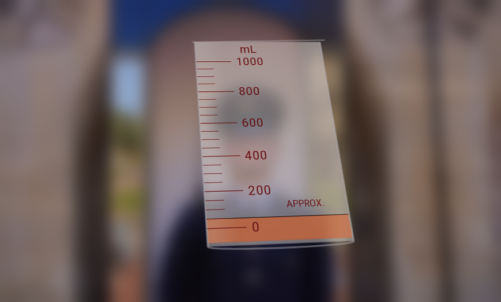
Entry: 50
